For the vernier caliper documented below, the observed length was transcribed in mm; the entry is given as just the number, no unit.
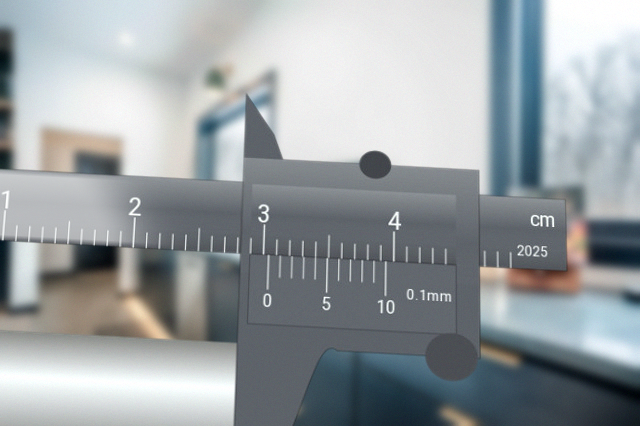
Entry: 30.4
